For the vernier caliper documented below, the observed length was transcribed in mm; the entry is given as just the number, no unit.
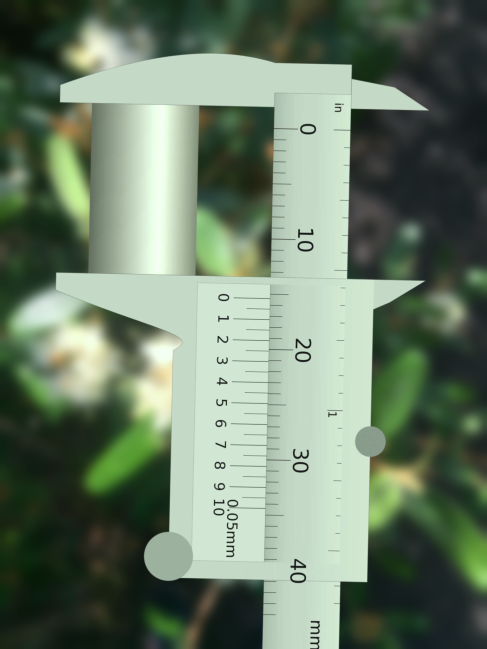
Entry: 15.4
